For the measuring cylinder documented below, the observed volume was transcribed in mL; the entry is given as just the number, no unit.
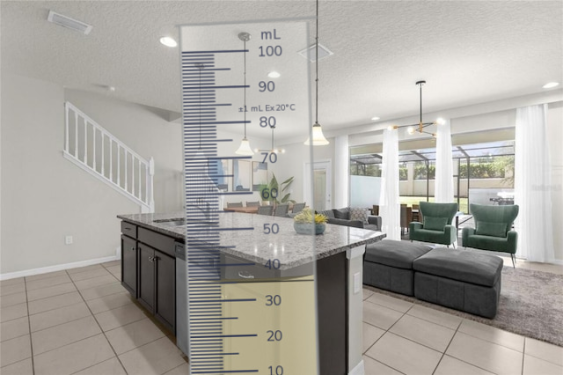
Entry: 35
